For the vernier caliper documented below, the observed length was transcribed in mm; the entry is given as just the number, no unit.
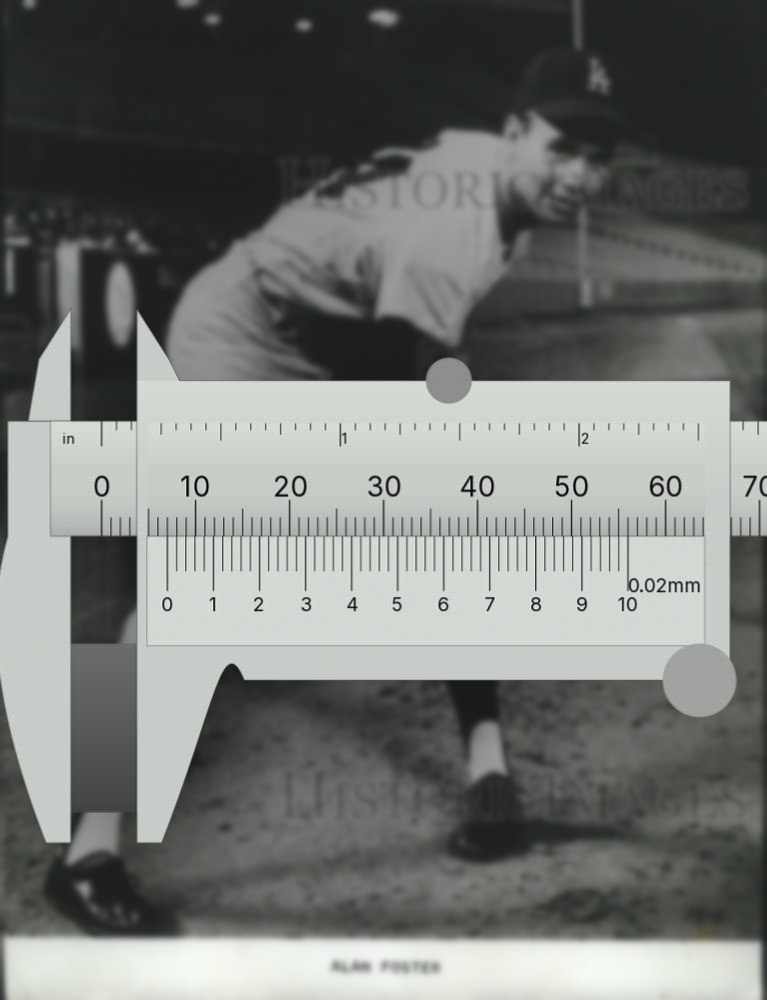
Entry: 7.0
